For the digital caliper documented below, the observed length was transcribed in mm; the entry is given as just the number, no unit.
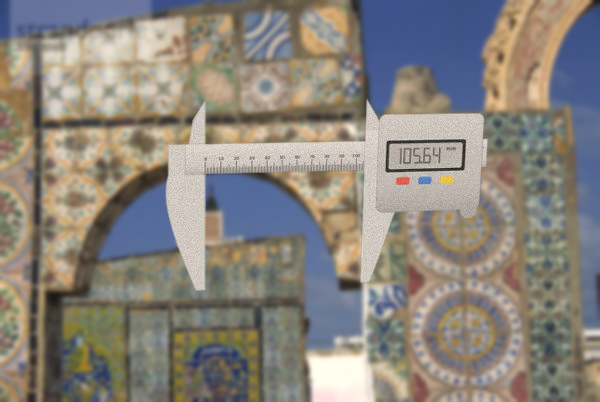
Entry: 105.64
